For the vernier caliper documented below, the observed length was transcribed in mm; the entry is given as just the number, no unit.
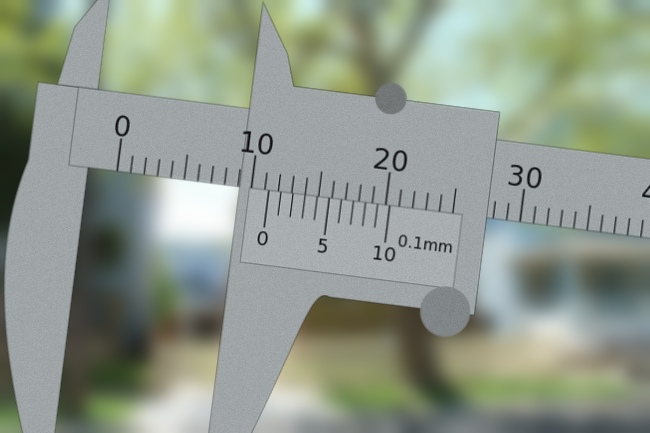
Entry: 11.3
